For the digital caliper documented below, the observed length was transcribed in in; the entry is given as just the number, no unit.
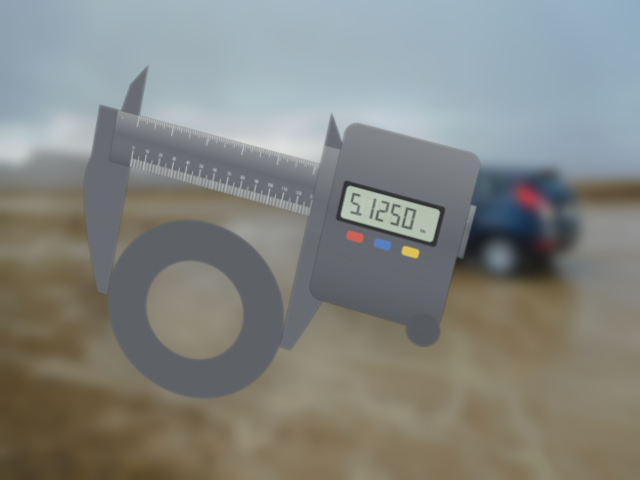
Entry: 5.1250
